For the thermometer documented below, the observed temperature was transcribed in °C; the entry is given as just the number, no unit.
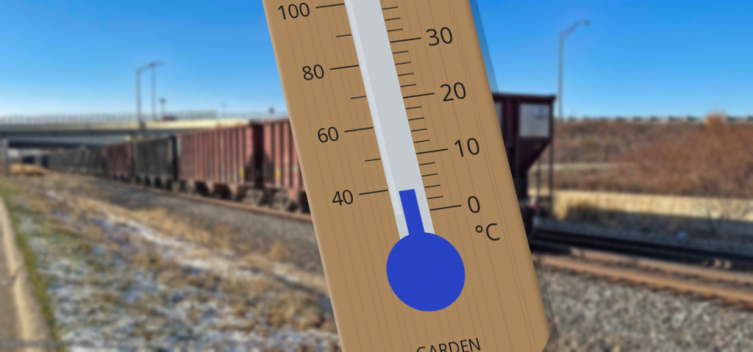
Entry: 4
